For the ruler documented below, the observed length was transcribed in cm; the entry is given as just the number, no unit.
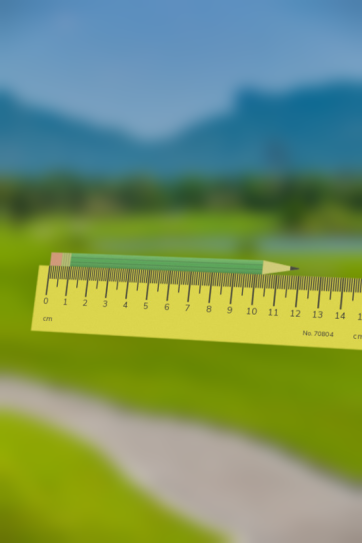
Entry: 12
